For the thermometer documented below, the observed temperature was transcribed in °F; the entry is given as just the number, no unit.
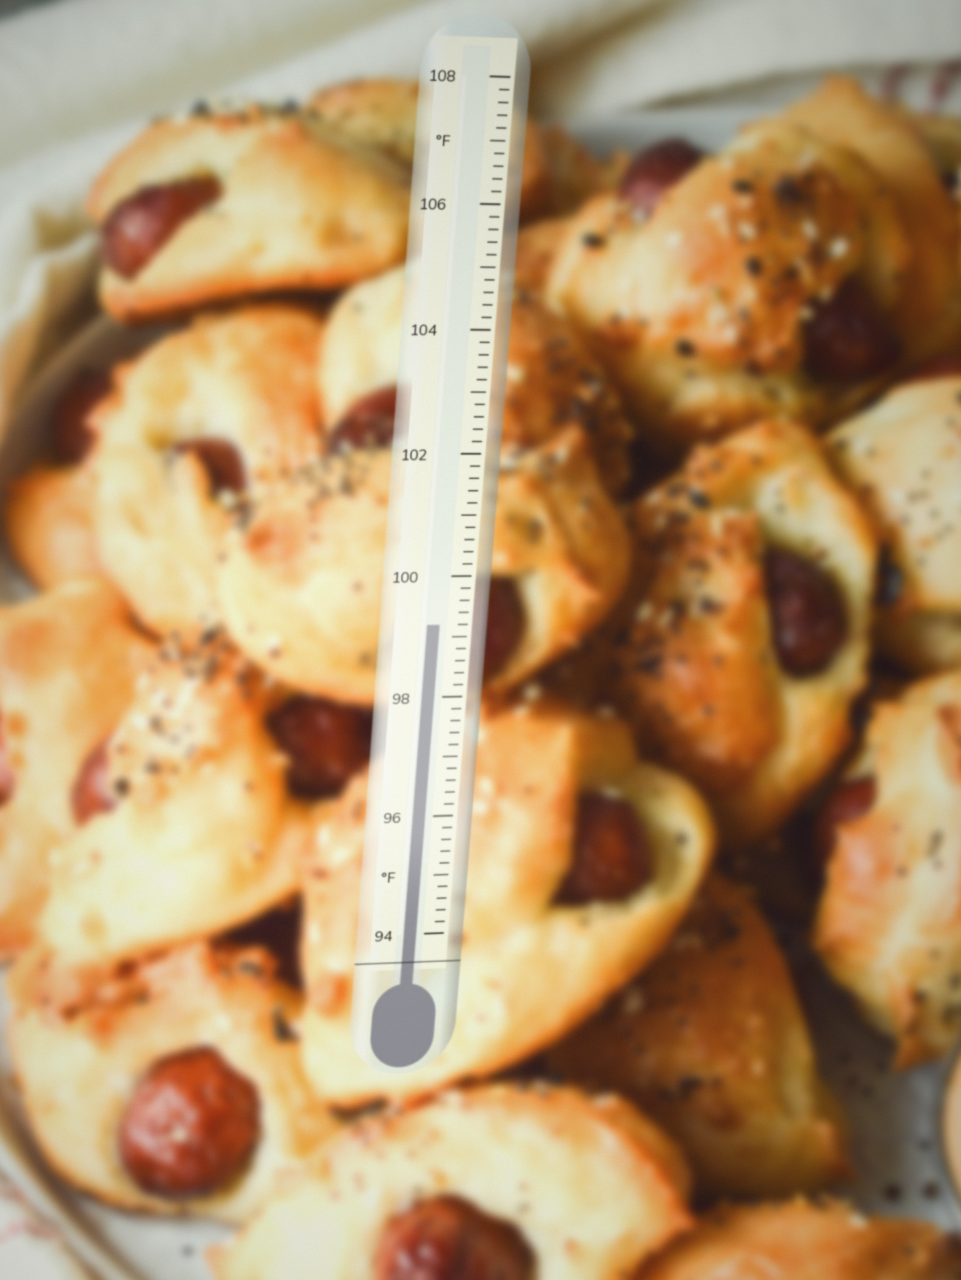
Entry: 99.2
